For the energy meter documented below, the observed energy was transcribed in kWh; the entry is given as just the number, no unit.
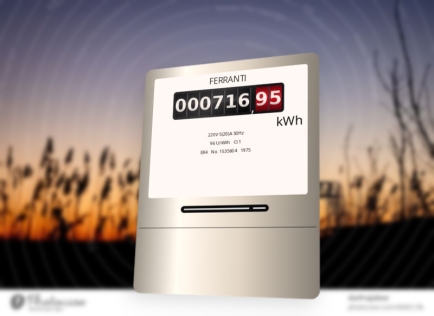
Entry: 716.95
